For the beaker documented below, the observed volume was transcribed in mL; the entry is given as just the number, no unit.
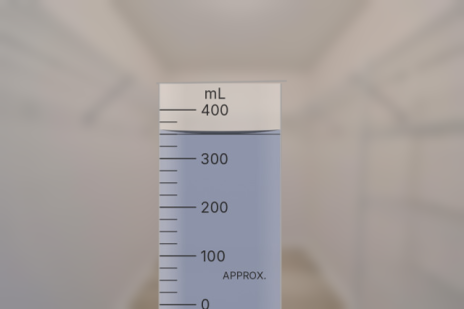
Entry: 350
